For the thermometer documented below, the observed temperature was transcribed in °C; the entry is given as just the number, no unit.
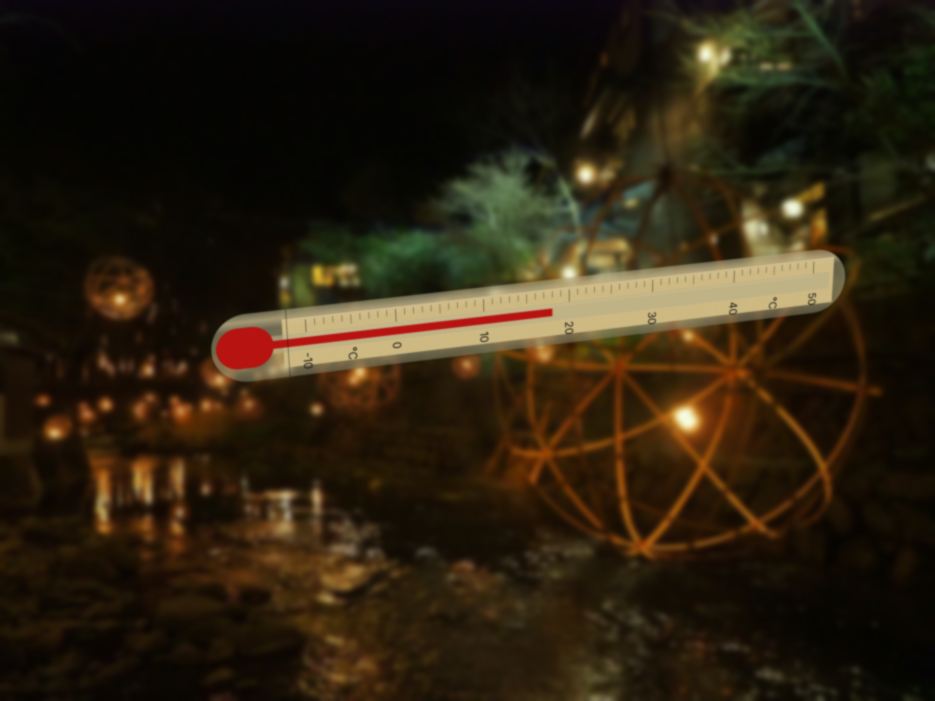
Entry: 18
